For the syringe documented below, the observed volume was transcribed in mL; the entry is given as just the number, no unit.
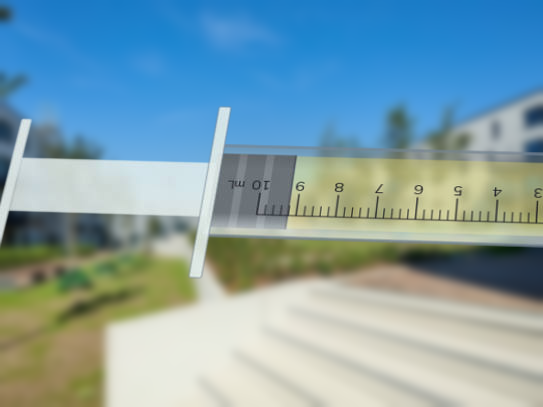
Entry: 9.2
